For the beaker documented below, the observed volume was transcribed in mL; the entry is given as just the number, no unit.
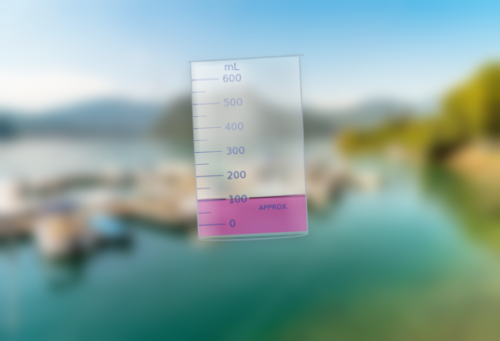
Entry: 100
